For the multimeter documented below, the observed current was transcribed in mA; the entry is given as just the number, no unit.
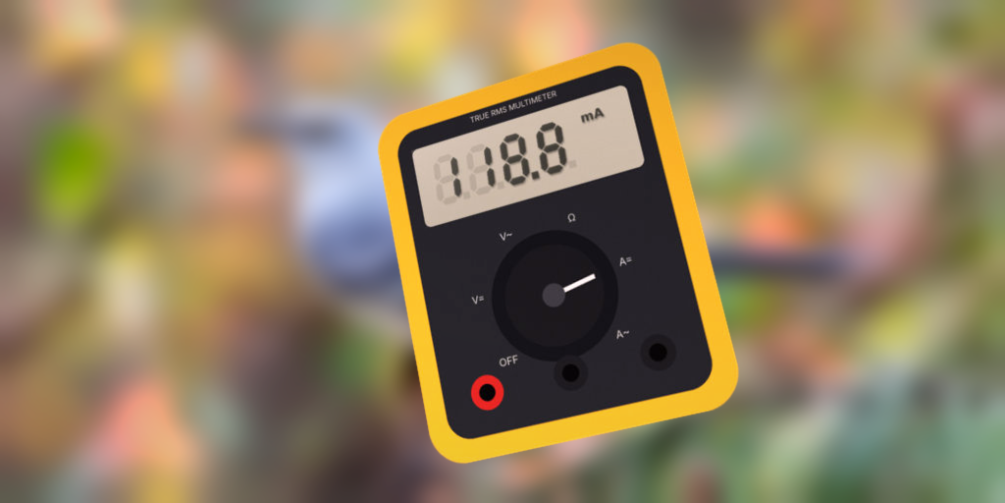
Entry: 118.8
